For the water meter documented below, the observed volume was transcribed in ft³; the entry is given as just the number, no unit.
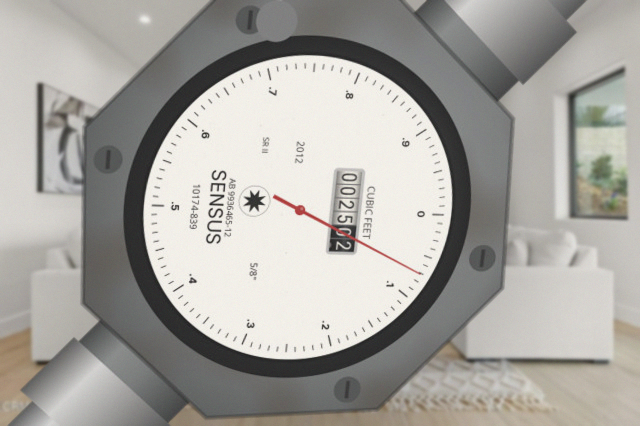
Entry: 2502.07
